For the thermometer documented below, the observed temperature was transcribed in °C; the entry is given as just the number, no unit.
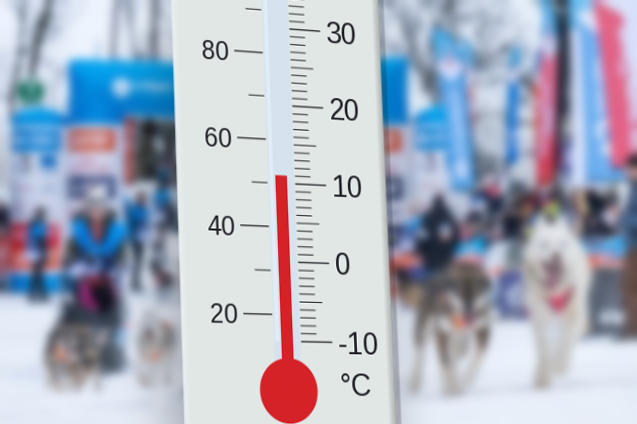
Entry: 11
